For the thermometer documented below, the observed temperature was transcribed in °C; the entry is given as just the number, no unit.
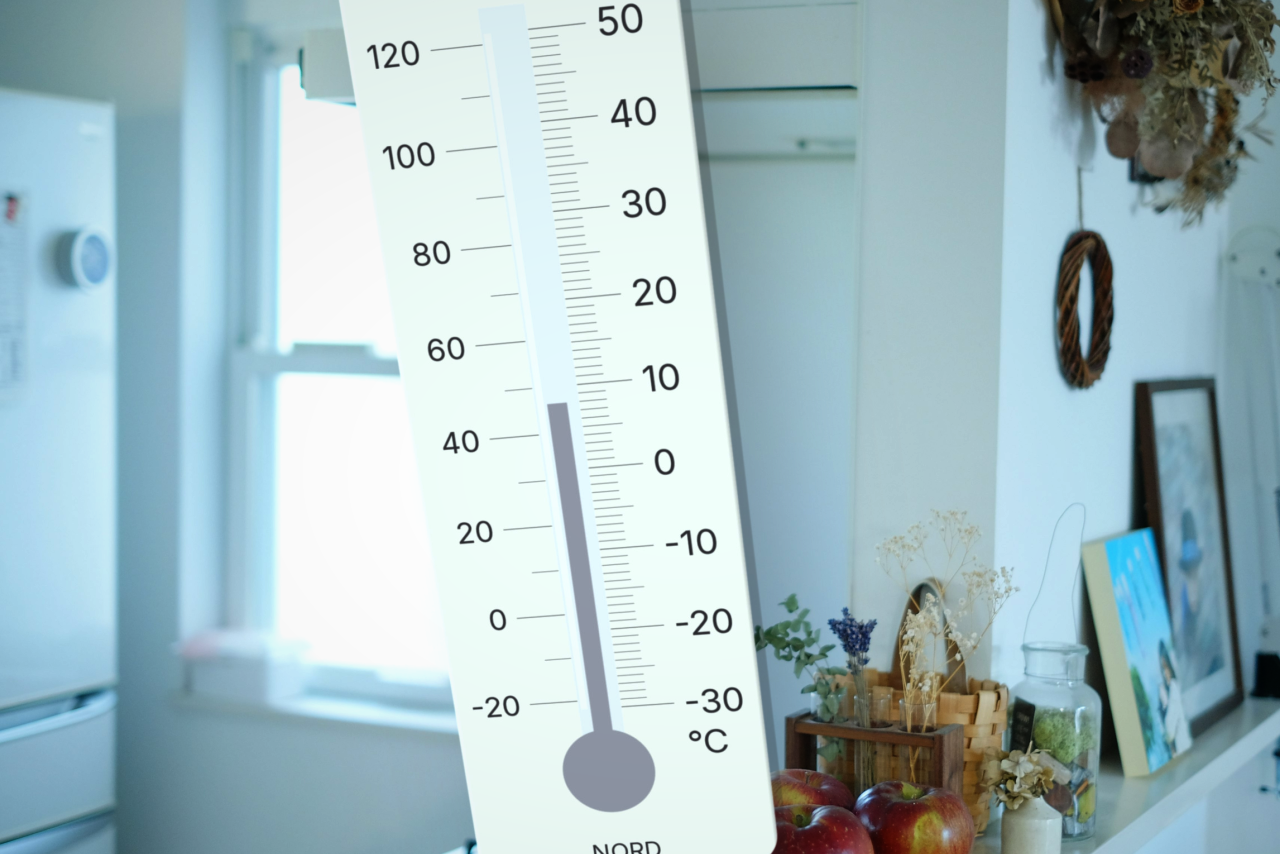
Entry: 8
